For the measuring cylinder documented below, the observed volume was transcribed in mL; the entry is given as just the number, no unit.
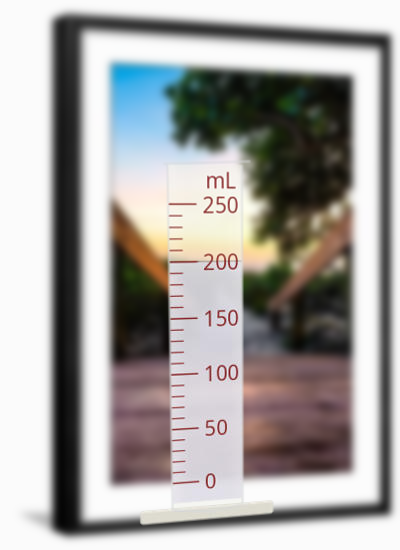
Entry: 200
